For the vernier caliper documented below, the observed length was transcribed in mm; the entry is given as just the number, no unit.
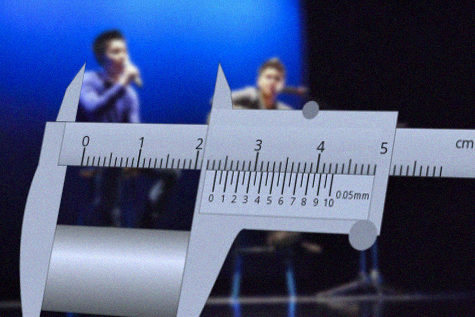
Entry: 23.6
